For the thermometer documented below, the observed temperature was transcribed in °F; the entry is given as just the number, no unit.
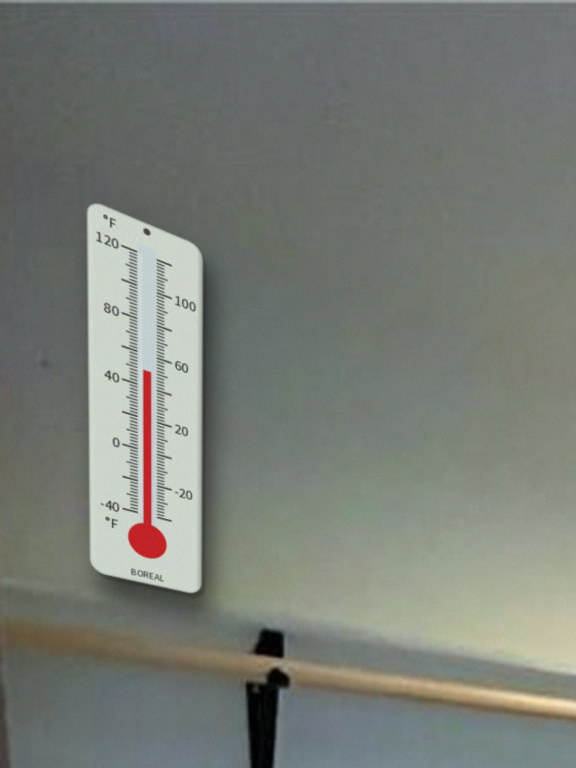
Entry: 50
